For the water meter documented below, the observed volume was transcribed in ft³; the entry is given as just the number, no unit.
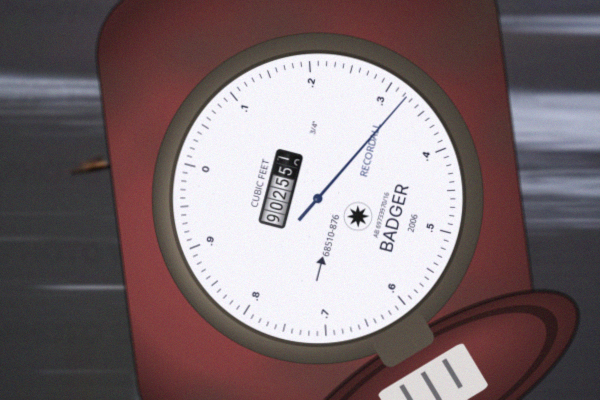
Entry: 902551.32
